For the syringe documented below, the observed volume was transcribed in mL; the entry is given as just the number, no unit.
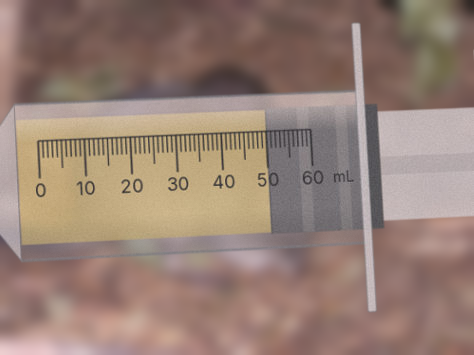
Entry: 50
